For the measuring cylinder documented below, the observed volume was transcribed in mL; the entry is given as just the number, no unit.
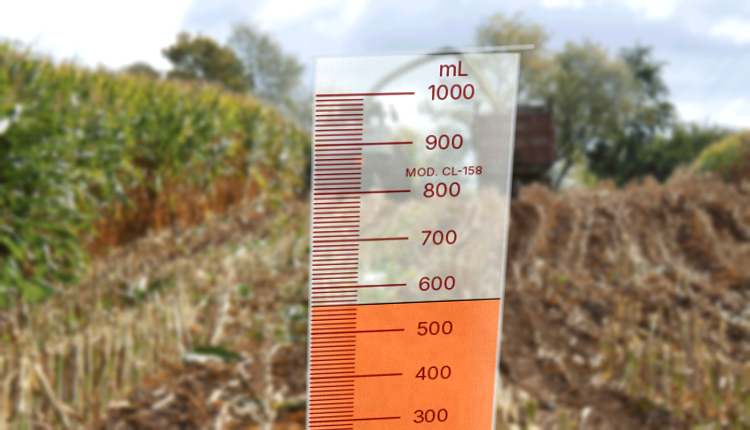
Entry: 560
